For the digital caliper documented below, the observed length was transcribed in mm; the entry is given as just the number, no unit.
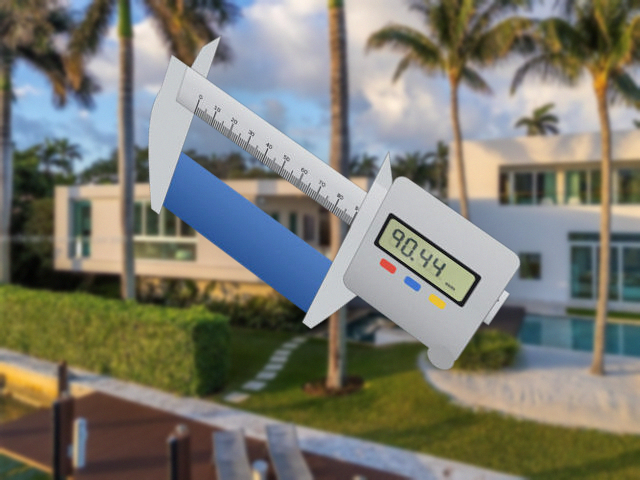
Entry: 90.44
